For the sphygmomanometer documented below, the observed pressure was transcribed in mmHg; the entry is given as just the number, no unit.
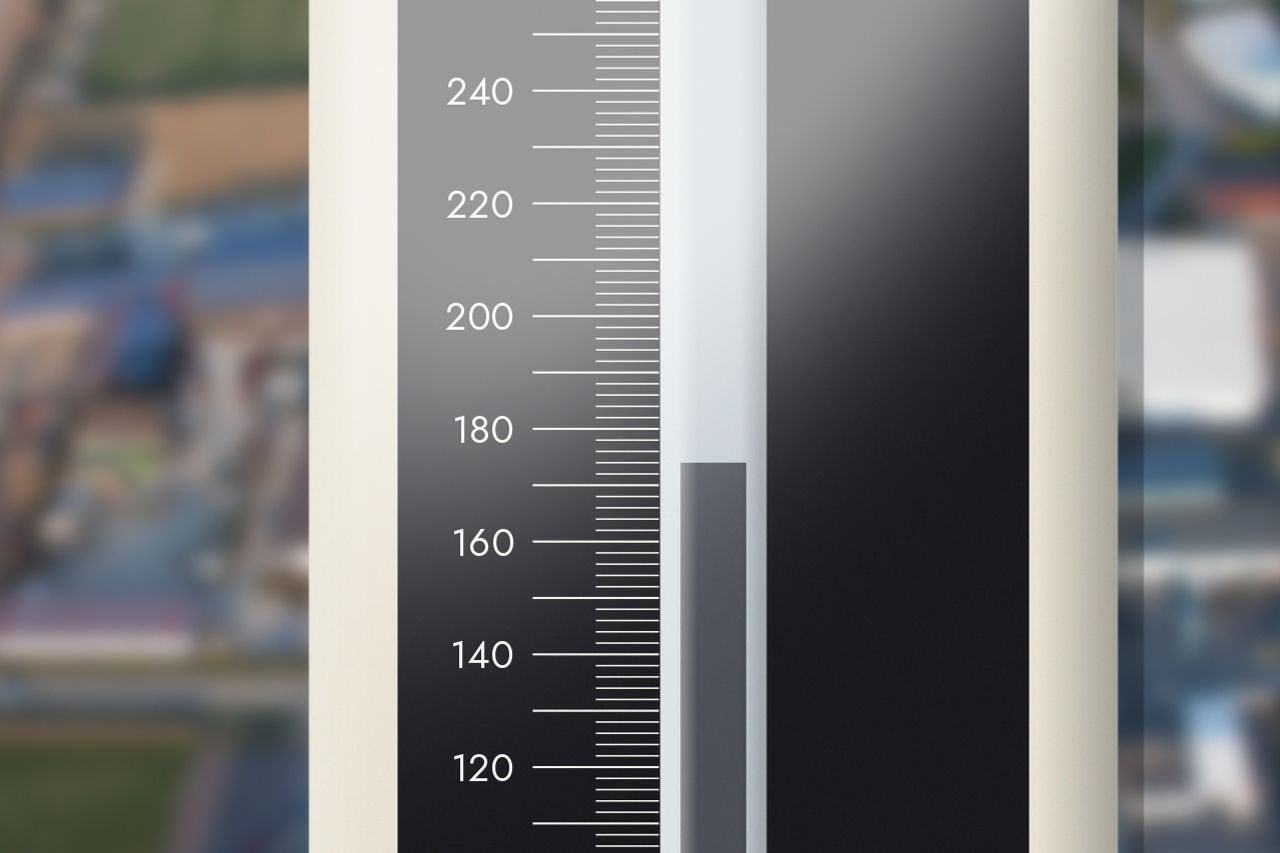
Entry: 174
